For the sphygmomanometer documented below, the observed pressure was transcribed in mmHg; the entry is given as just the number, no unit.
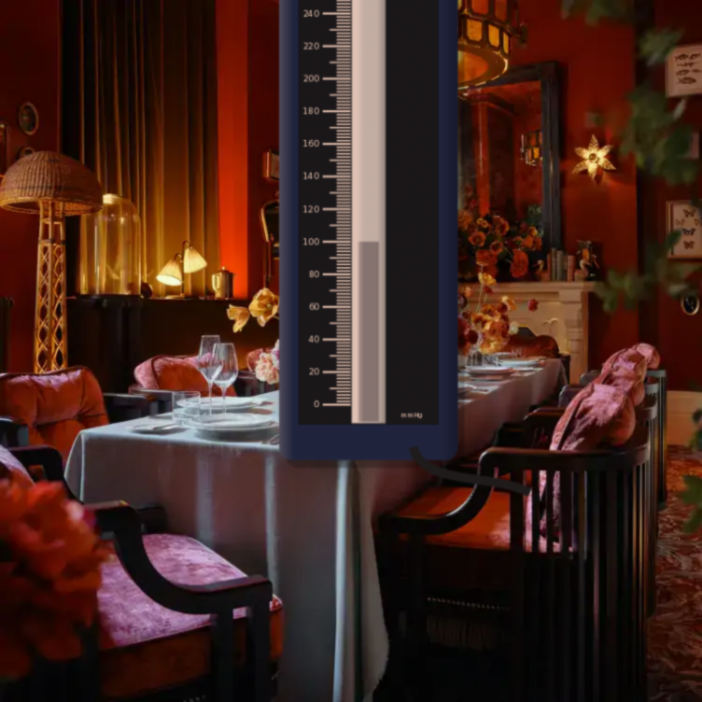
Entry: 100
